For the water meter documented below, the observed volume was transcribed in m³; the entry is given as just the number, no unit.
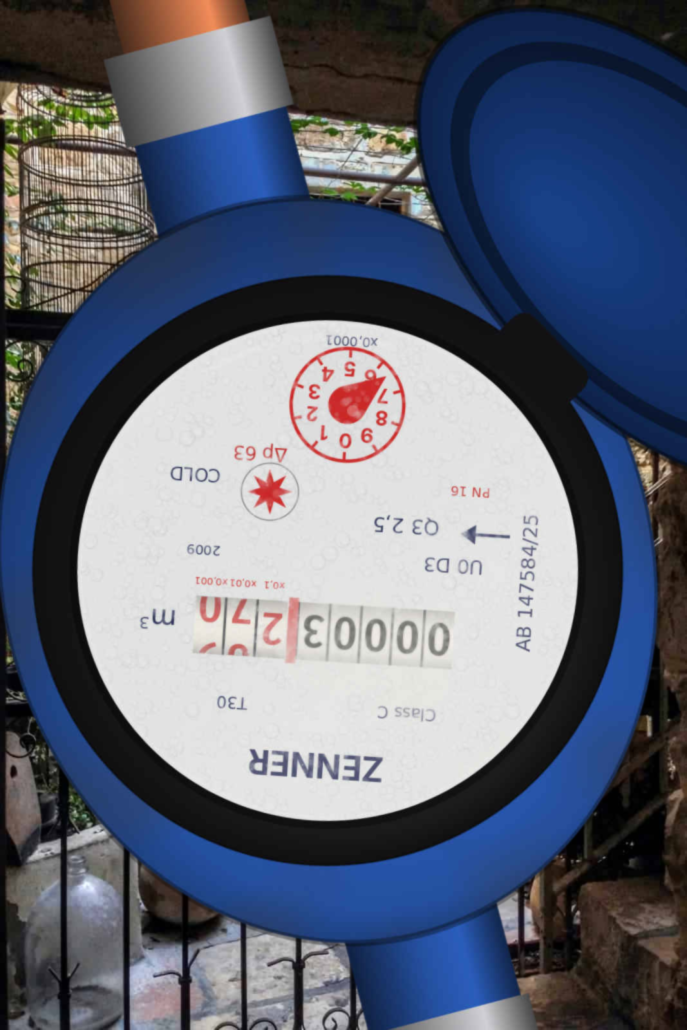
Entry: 3.2696
